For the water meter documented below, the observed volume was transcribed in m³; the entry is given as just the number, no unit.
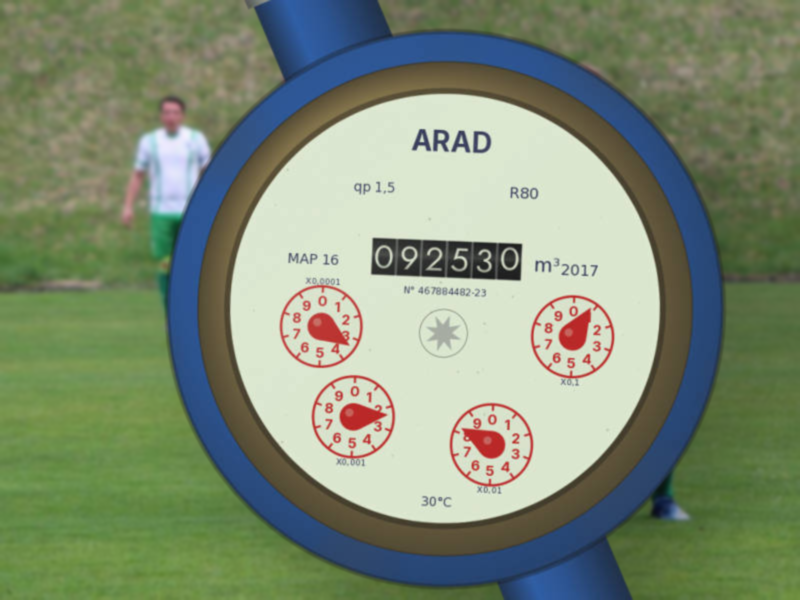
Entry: 92530.0823
